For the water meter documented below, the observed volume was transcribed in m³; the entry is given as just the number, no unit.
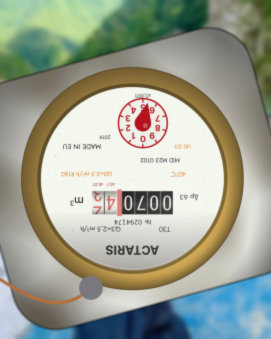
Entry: 70.425
